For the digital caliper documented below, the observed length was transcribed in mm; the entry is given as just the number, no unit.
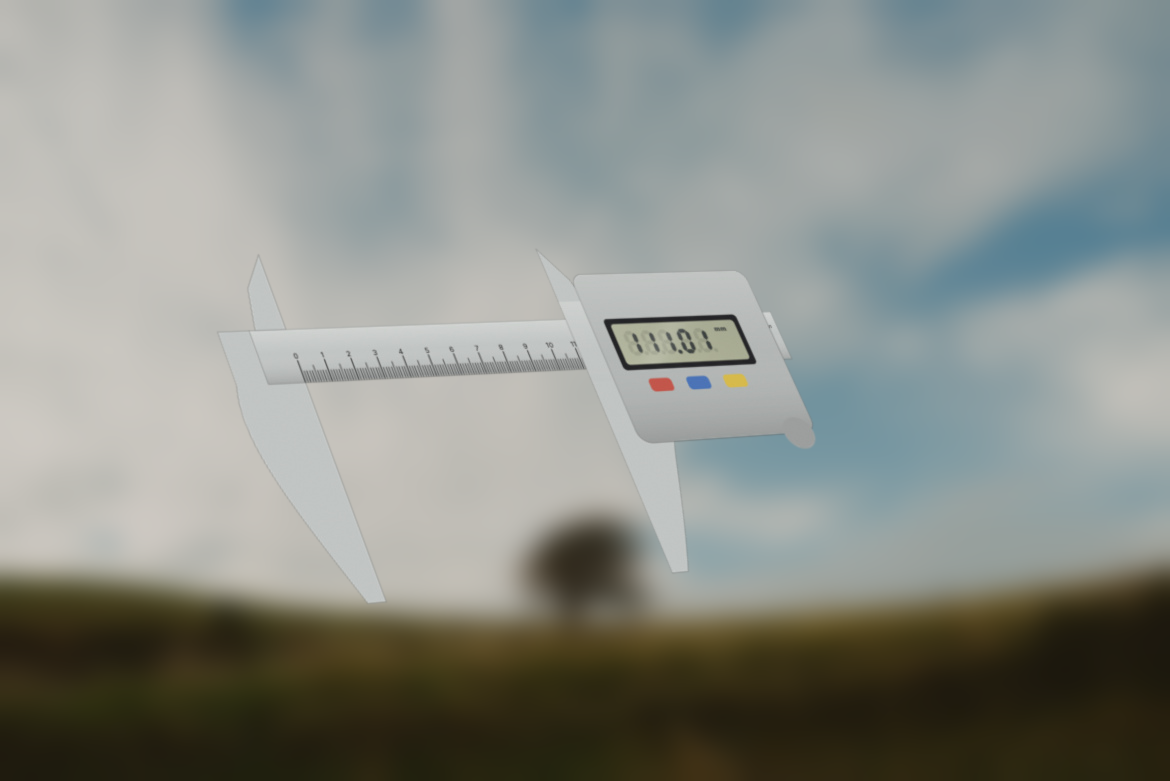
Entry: 111.01
